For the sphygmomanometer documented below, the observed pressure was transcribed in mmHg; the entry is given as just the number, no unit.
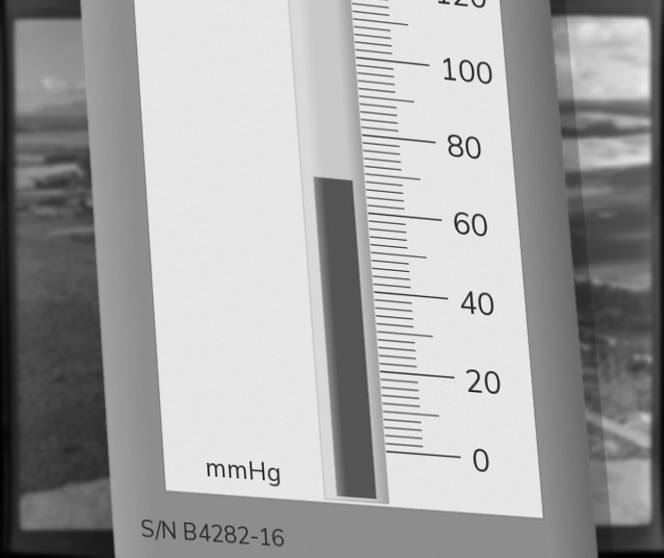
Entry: 68
